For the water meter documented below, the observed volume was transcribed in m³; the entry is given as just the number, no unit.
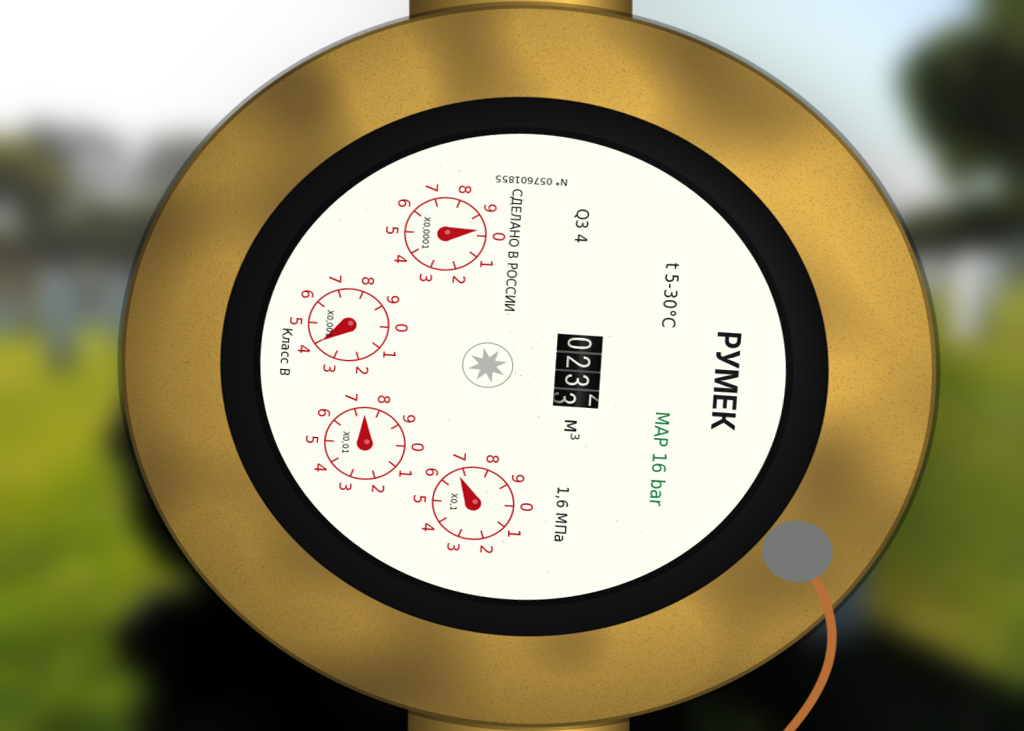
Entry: 232.6739
